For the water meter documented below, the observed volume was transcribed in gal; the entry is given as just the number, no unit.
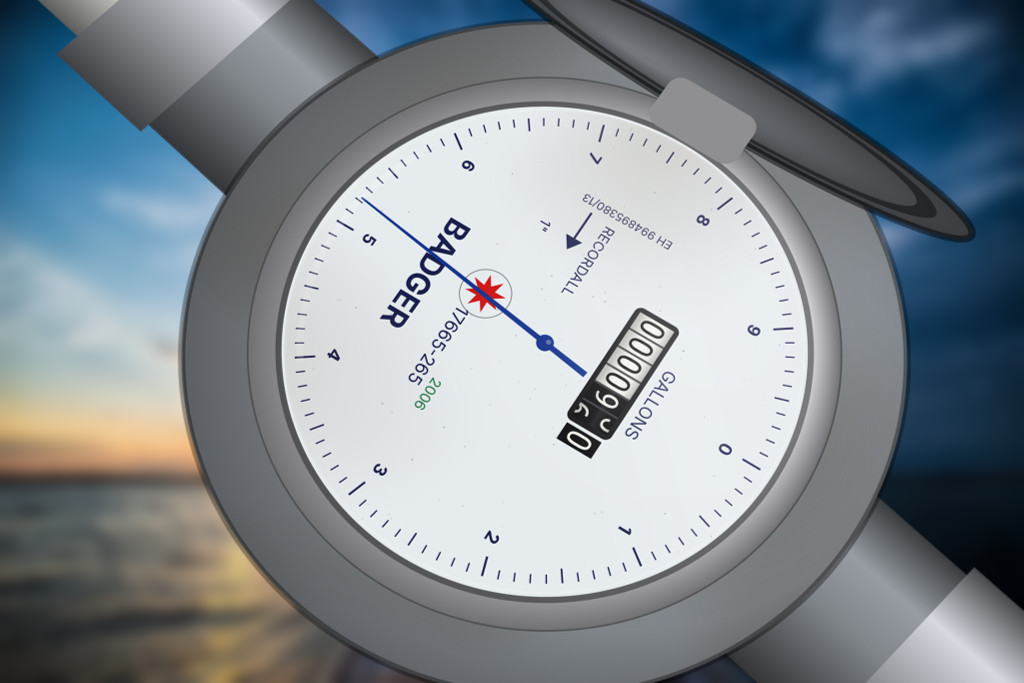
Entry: 955.2
